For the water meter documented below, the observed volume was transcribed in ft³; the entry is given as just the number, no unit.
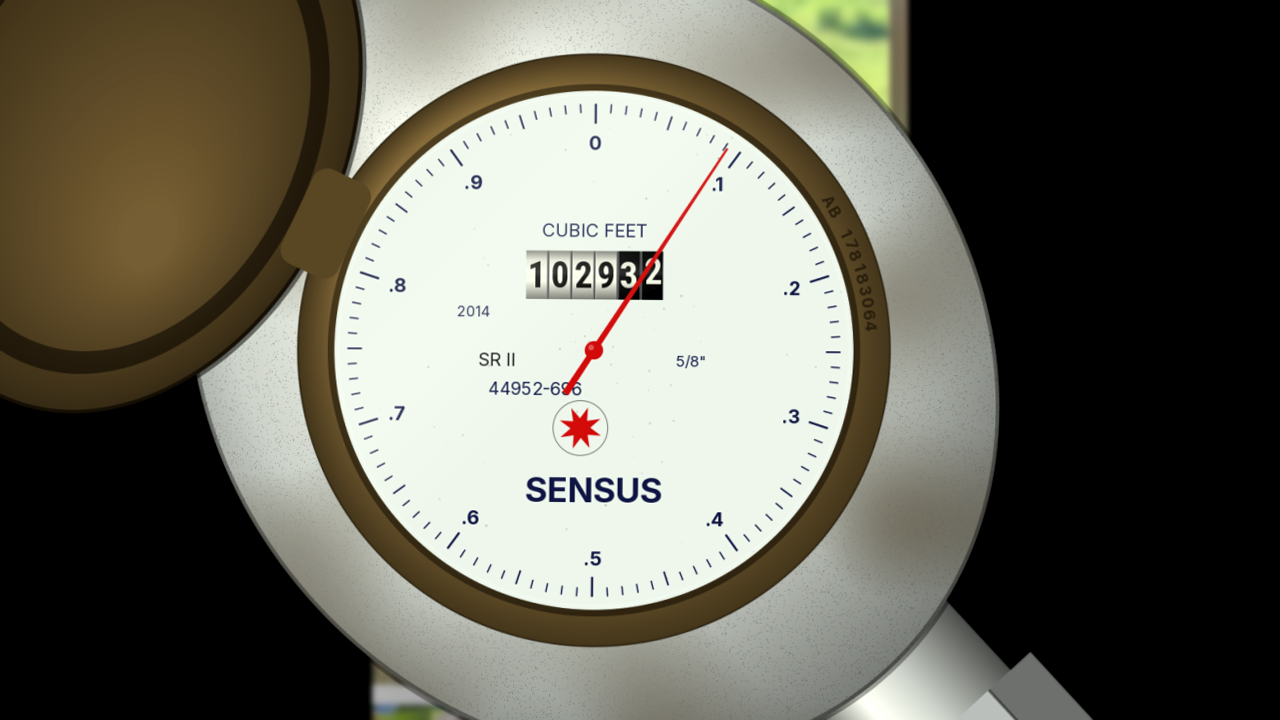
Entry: 102932.09
